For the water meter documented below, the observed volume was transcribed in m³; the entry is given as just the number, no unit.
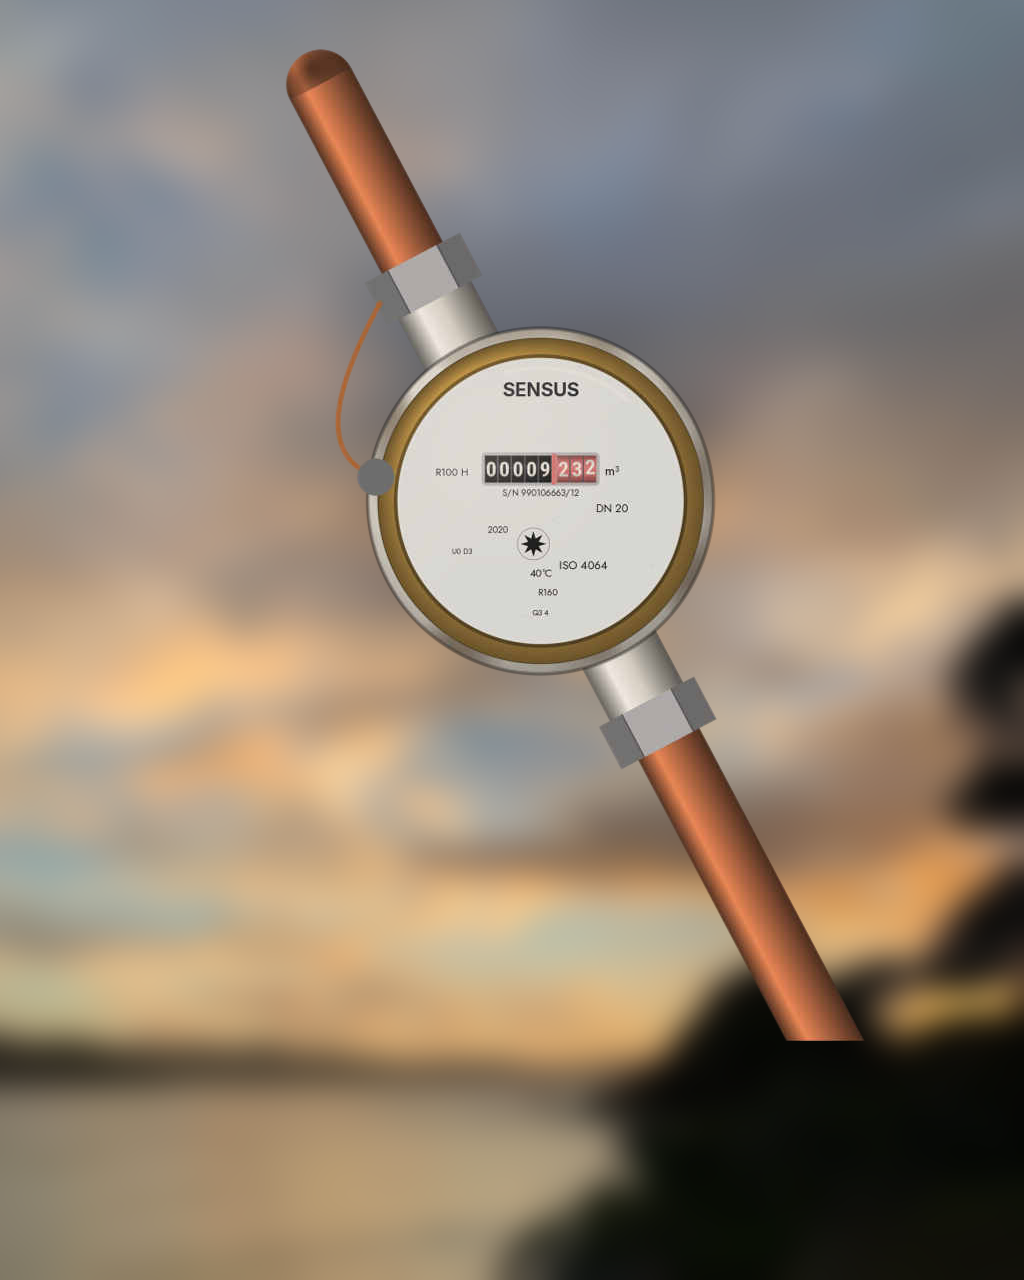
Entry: 9.232
